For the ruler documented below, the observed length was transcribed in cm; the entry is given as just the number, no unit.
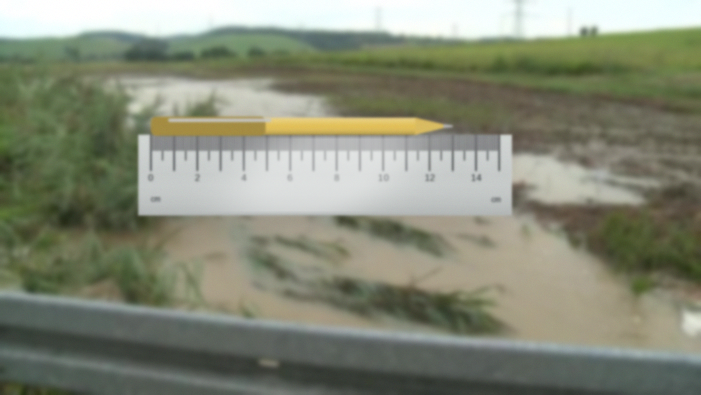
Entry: 13
